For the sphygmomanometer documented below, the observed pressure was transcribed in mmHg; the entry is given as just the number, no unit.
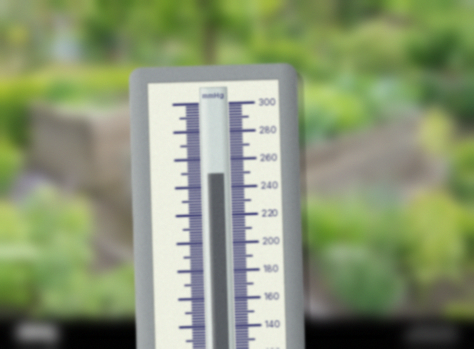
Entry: 250
